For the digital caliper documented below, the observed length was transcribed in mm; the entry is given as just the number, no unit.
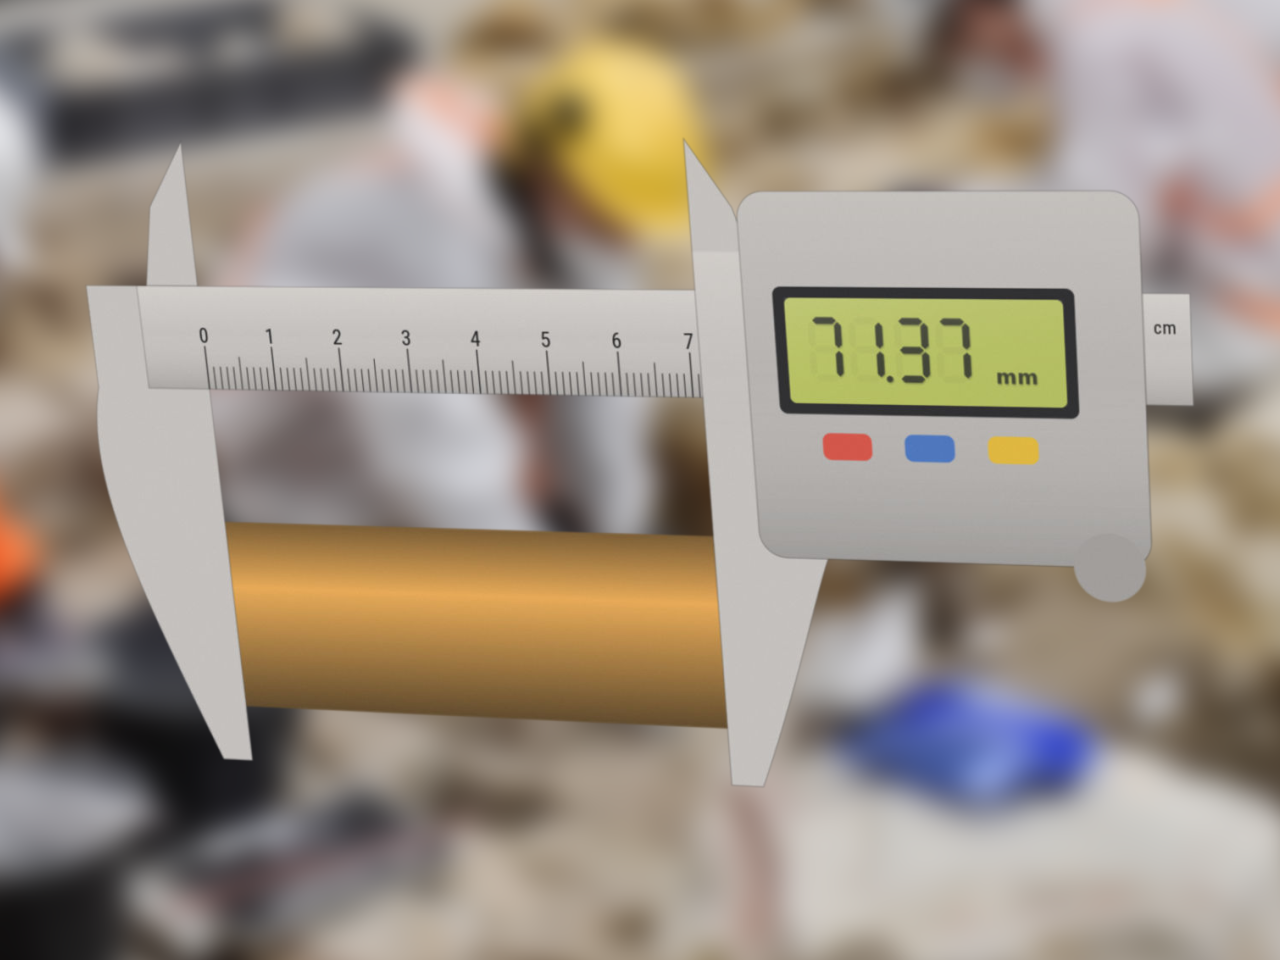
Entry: 71.37
